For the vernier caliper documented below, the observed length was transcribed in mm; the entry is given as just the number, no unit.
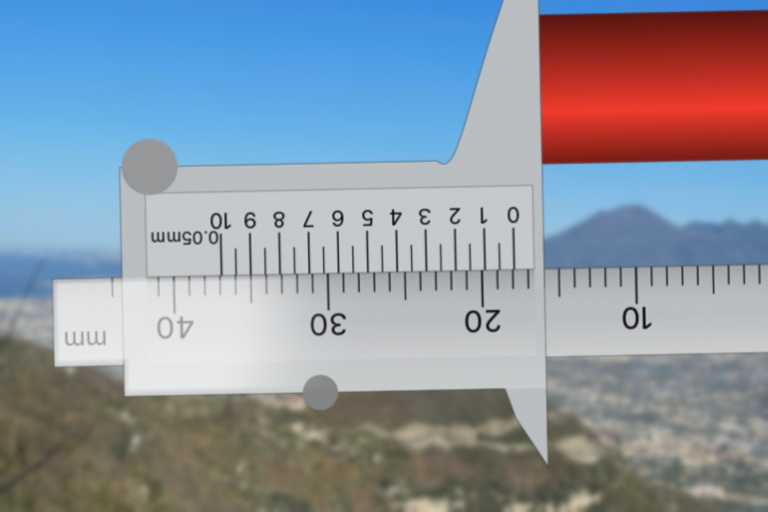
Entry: 17.9
